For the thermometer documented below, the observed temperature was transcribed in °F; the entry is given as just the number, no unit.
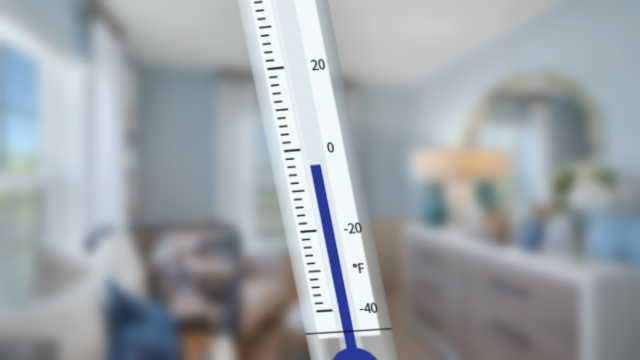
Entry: -4
